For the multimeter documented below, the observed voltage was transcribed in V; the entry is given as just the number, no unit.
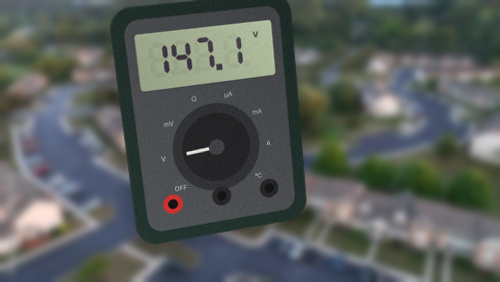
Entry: 147.1
